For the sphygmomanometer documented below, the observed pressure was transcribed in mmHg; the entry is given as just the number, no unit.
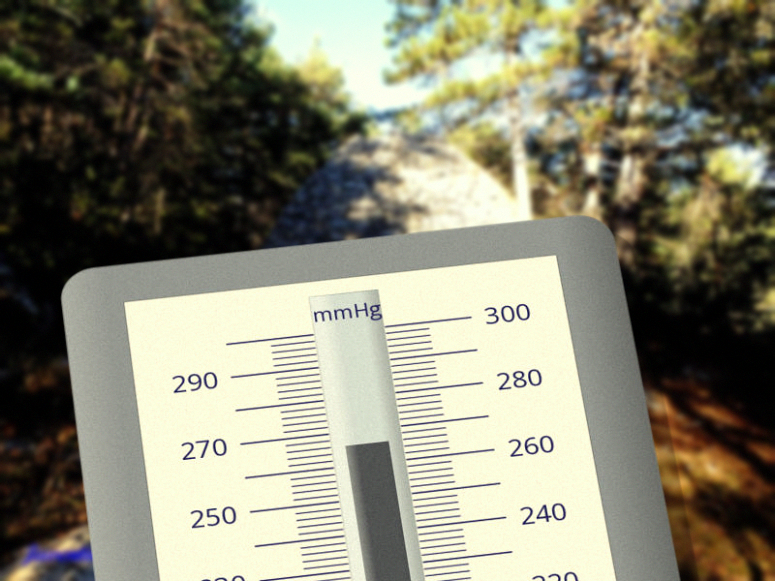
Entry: 266
